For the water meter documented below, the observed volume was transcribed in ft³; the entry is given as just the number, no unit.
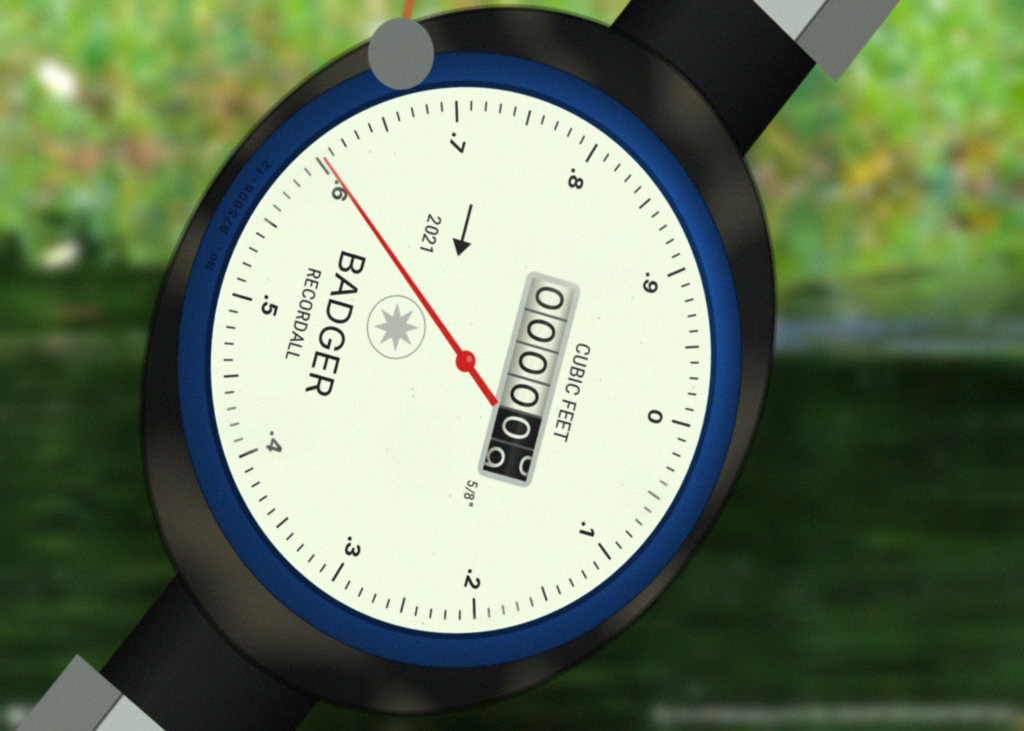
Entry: 8.60
